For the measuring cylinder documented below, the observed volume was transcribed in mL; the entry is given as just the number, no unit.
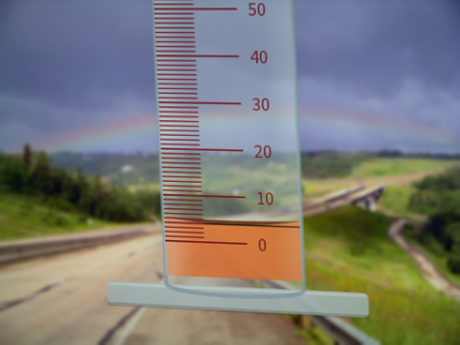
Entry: 4
